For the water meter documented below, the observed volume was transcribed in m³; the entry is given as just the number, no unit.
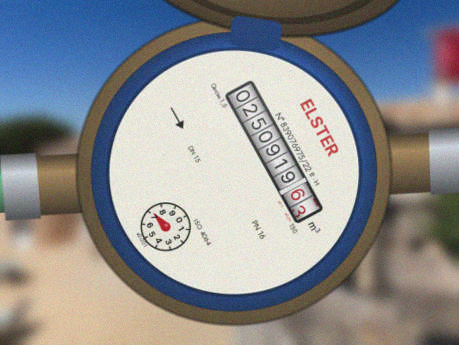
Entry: 250919.627
